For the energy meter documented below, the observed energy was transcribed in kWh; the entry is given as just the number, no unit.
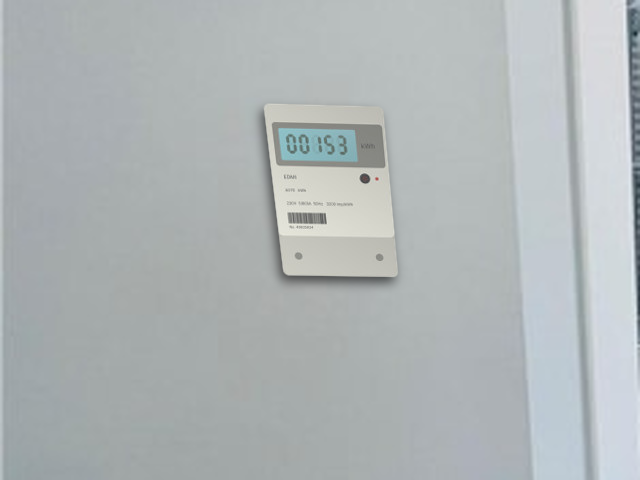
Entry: 153
